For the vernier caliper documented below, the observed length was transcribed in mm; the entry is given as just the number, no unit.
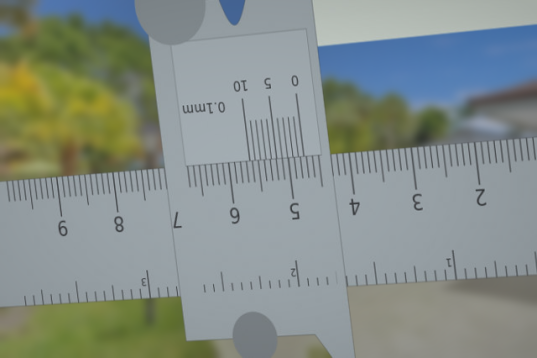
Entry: 47.4
